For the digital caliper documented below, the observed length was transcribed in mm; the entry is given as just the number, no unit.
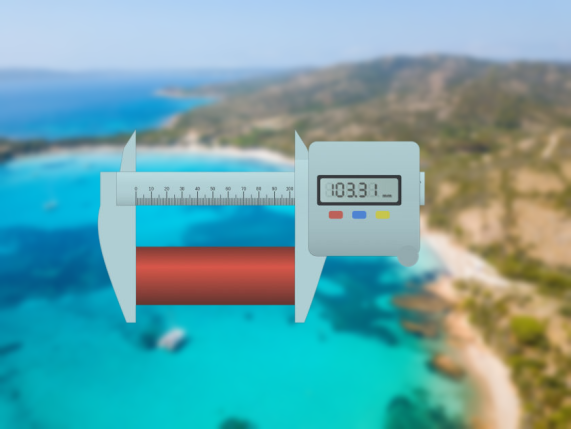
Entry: 103.31
